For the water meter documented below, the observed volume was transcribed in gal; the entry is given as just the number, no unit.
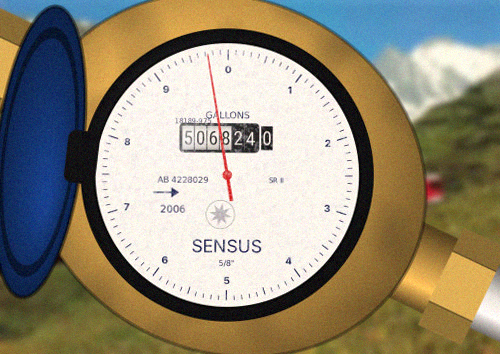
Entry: 5068239.7
